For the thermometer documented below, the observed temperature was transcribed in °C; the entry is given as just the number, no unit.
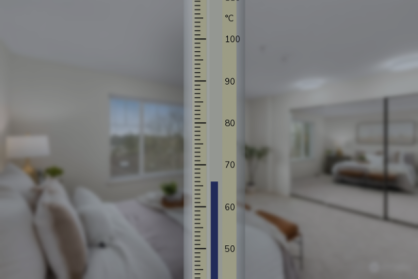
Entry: 66
